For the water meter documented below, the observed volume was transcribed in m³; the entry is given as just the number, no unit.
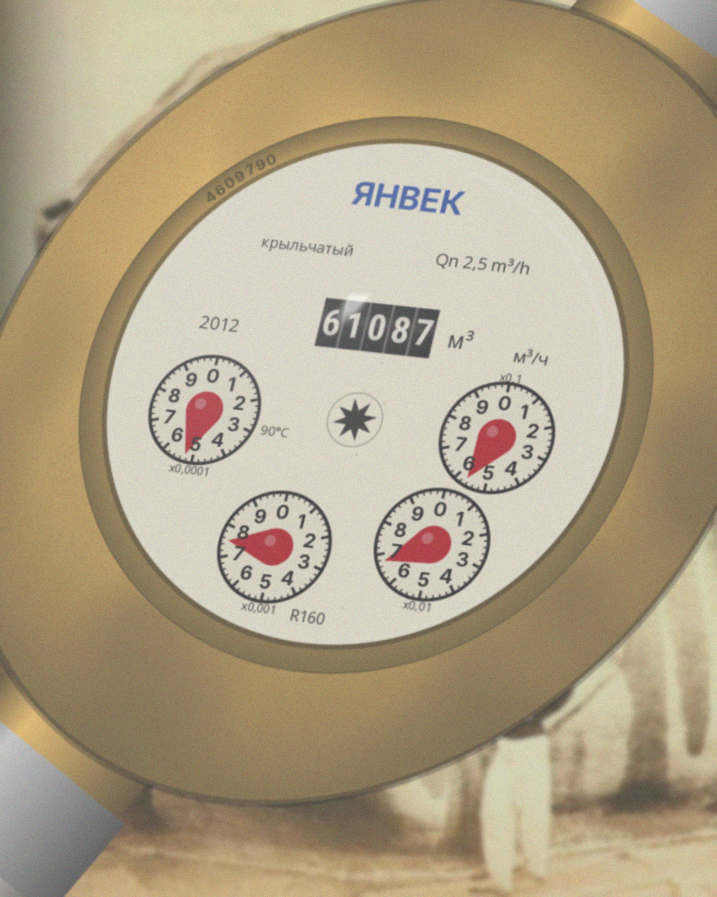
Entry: 61087.5675
